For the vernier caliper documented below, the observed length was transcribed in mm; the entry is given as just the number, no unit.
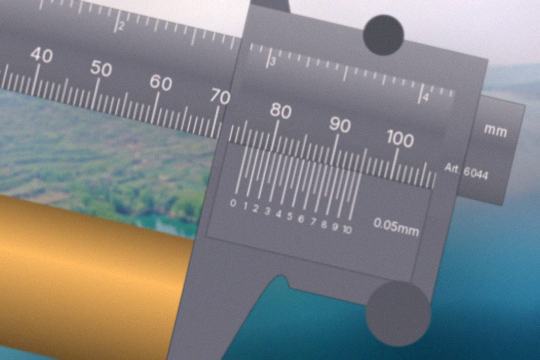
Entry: 76.0
